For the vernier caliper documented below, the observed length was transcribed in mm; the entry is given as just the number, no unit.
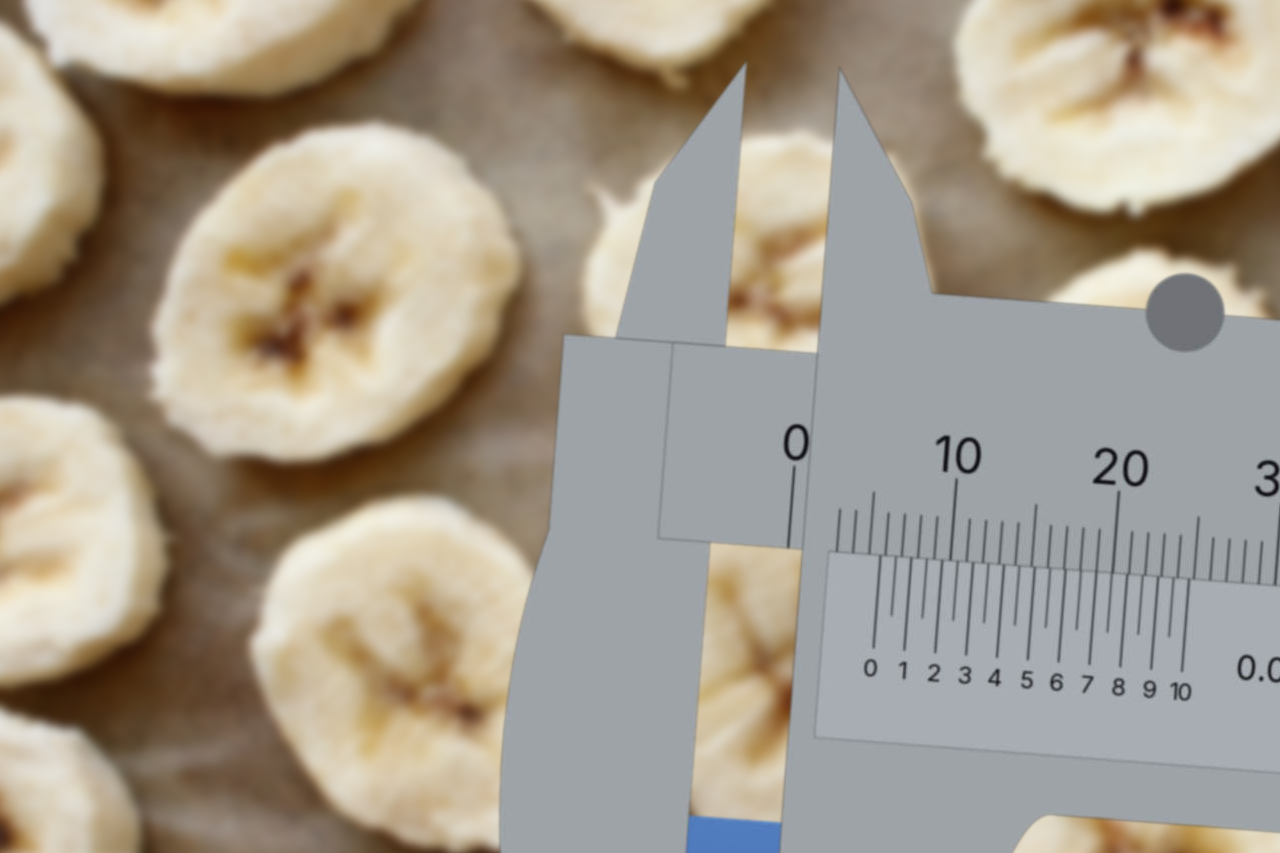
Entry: 5.7
